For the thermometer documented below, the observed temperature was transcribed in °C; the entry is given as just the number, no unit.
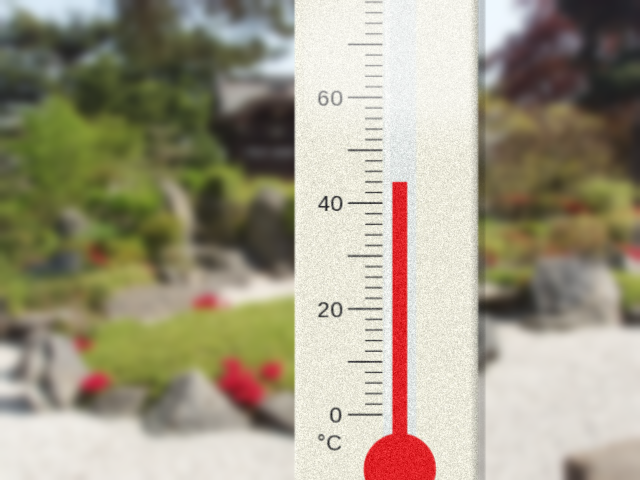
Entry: 44
